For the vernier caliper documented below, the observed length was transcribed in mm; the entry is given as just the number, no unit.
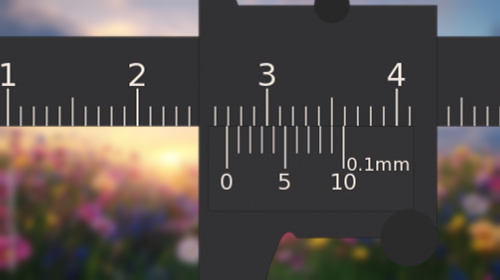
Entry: 26.9
